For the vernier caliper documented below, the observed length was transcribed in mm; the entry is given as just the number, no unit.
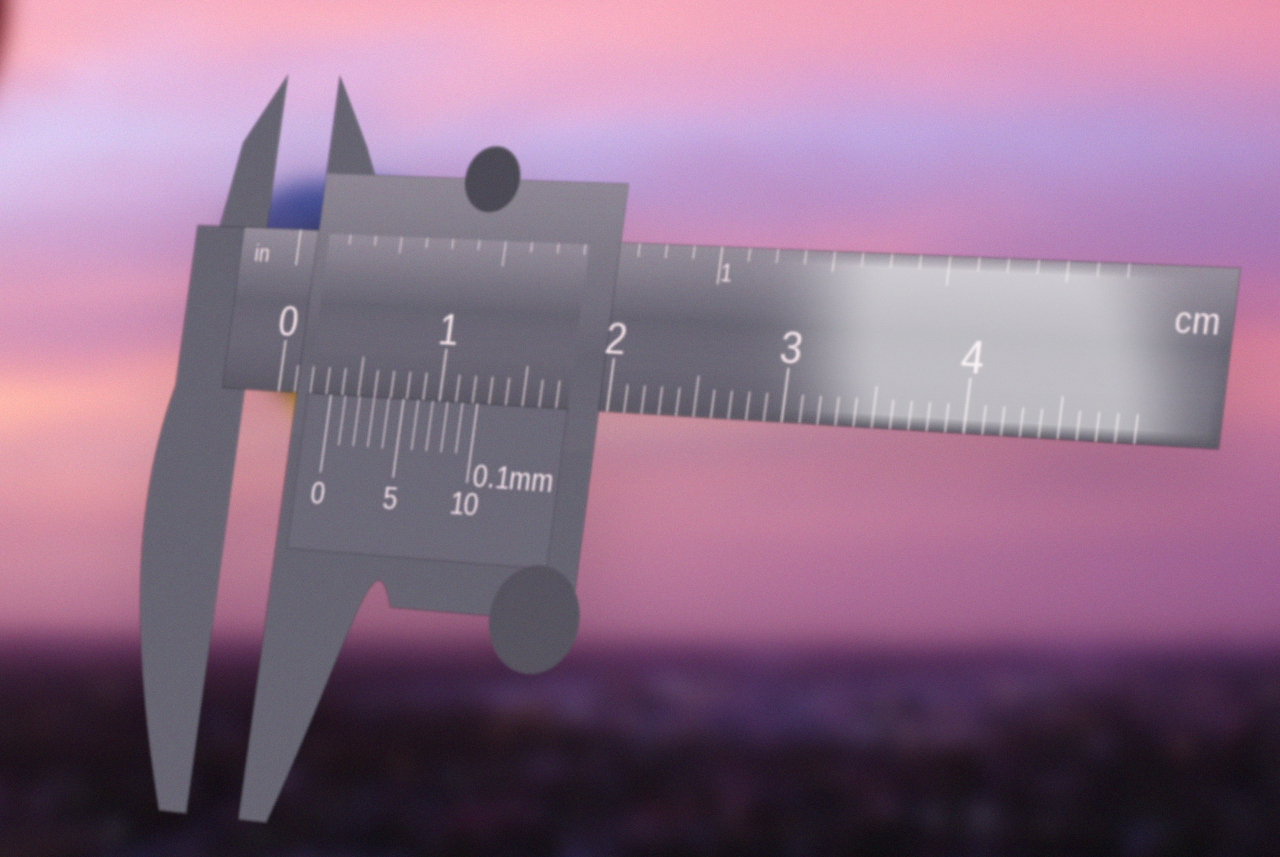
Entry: 3.3
